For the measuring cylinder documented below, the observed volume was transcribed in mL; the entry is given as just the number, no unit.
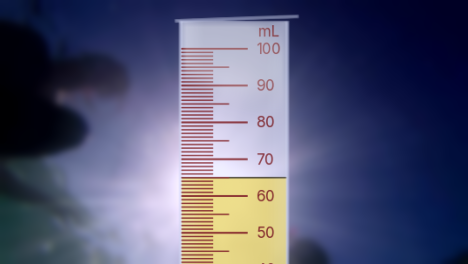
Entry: 65
